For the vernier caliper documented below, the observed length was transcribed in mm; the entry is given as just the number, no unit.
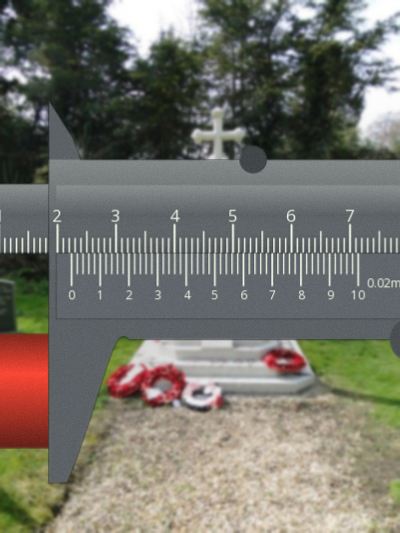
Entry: 22.4
